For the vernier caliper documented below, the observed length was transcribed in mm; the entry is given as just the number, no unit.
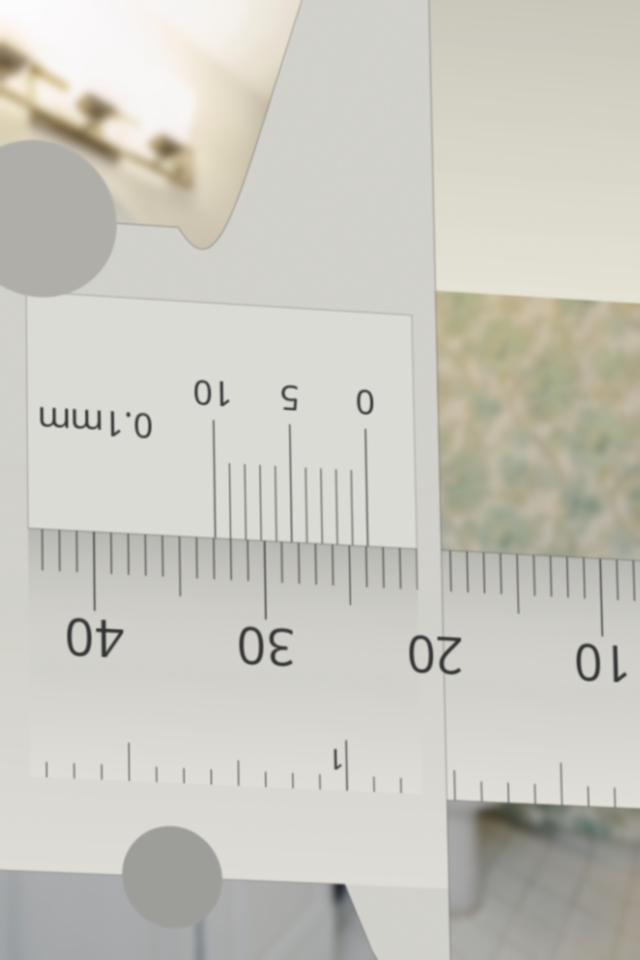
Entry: 23.9
